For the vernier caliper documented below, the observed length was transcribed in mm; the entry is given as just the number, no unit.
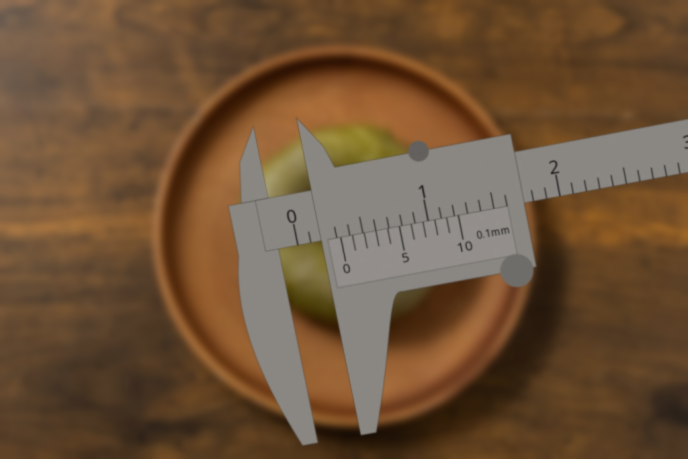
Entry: 3.3
